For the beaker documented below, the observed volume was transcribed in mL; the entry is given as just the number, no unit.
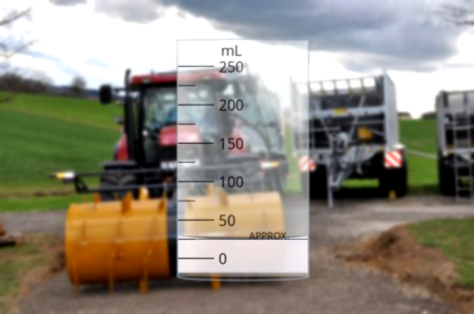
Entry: 25
